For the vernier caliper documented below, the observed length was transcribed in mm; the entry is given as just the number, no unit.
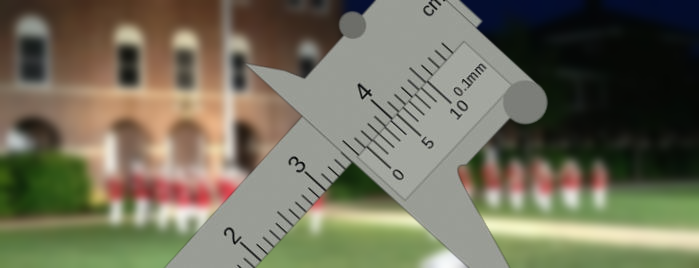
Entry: 36.2
